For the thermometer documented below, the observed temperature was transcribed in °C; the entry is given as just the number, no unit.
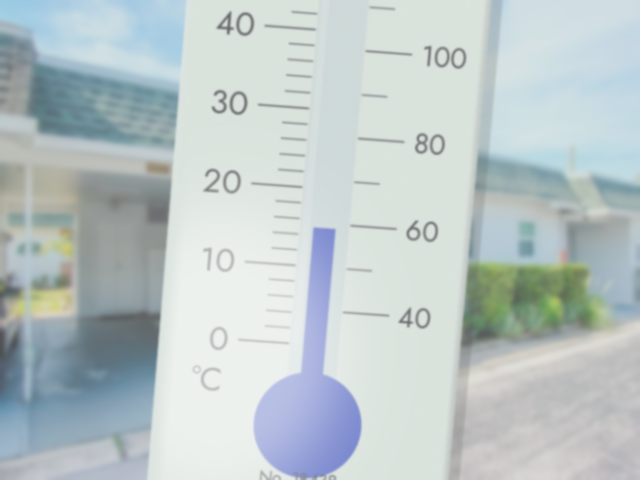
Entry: 15
